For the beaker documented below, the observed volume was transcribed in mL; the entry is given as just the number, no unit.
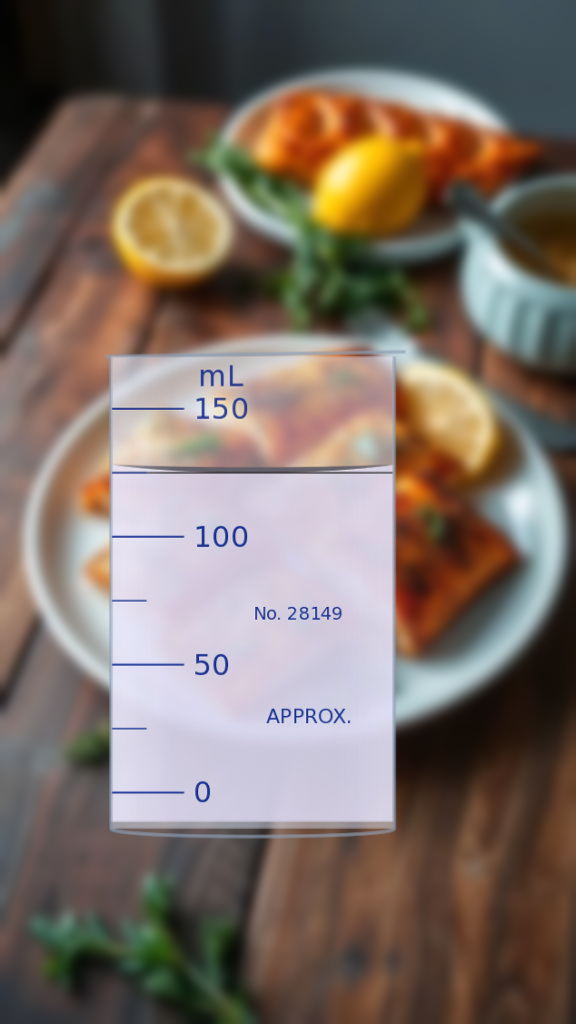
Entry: 125
